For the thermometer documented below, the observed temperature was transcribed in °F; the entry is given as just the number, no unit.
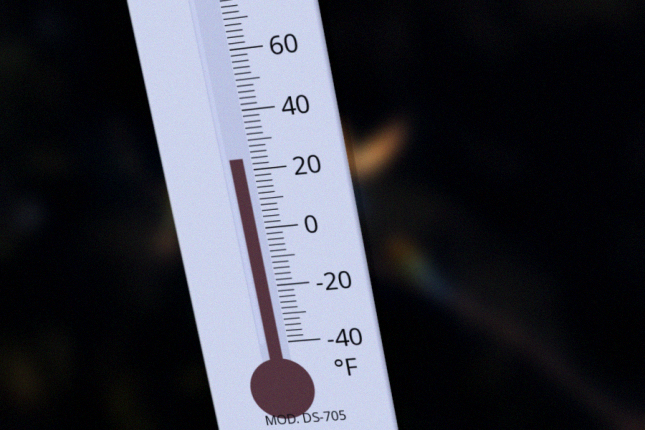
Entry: 24
